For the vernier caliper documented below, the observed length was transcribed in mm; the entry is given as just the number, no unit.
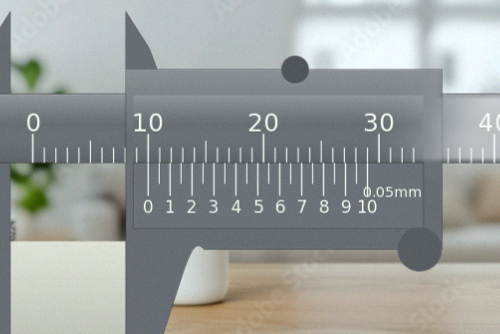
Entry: 10.0
